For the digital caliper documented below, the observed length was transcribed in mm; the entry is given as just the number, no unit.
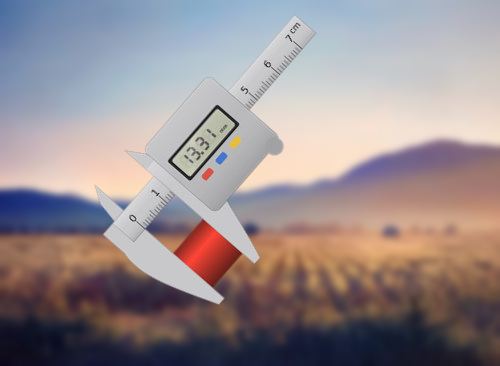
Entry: 13.31
